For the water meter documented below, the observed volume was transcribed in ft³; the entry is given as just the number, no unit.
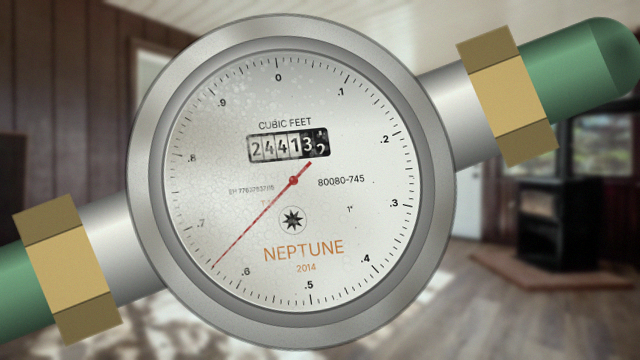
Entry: 244131.64
